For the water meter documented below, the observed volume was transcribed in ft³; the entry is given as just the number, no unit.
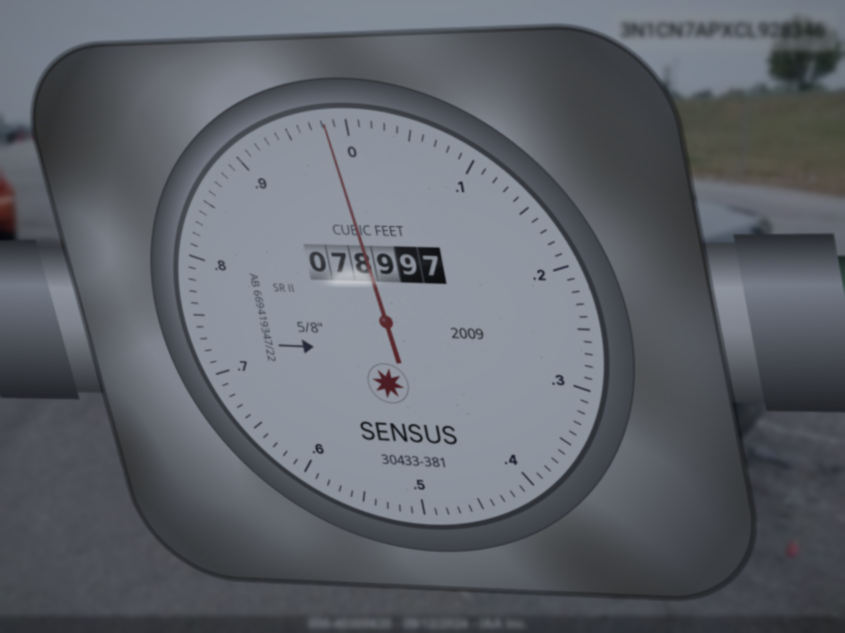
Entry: 78996.98
